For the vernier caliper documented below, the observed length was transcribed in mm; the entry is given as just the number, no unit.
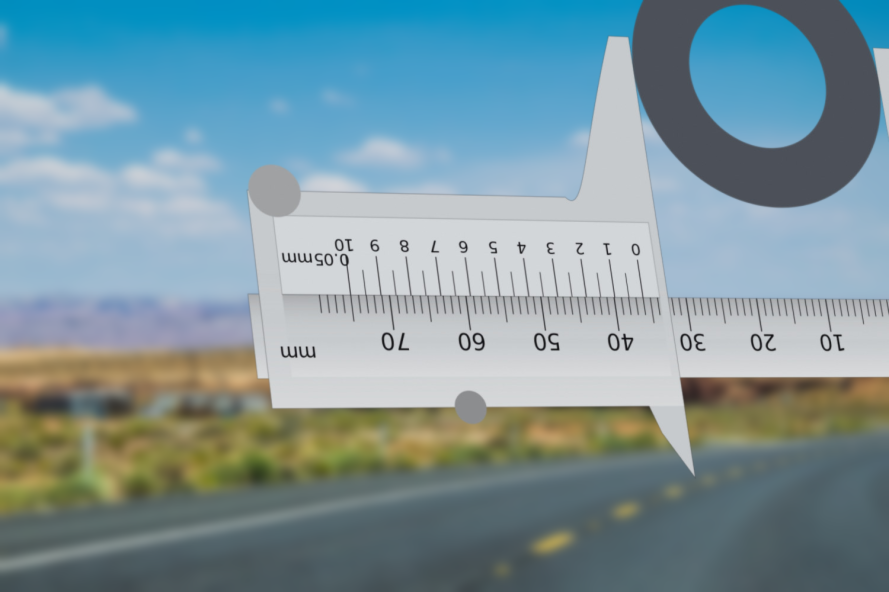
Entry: 36.0
